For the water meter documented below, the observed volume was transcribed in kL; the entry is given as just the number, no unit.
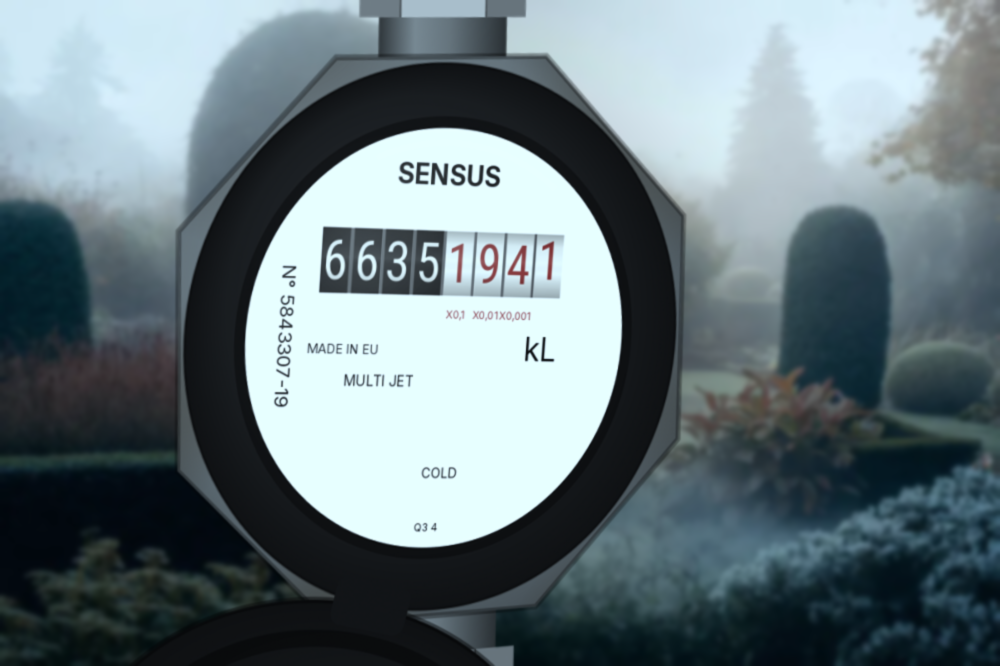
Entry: 6635.1941
